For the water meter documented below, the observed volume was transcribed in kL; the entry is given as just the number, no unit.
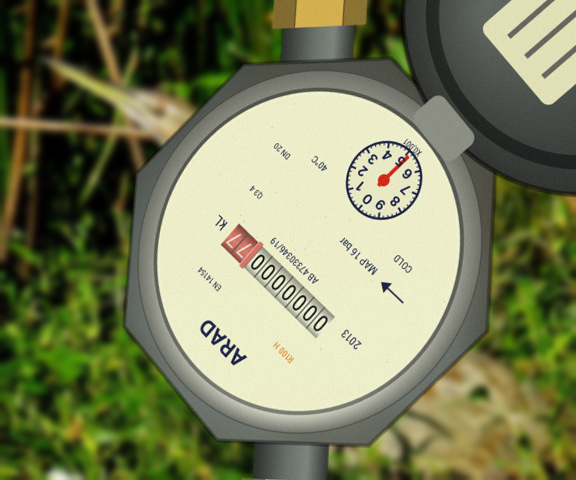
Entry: 0.775
